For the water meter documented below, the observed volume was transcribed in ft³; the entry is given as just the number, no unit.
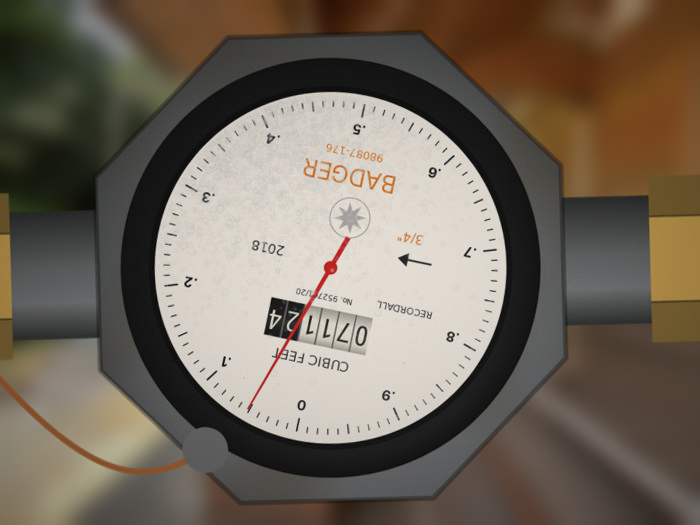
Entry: 71124.05
